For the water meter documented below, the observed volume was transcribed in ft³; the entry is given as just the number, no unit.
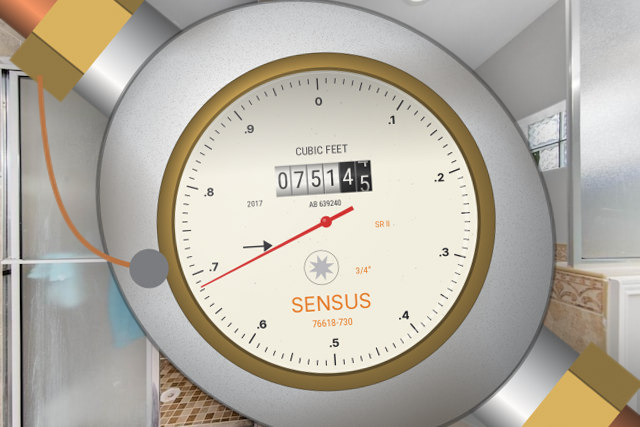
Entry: 75144.68
